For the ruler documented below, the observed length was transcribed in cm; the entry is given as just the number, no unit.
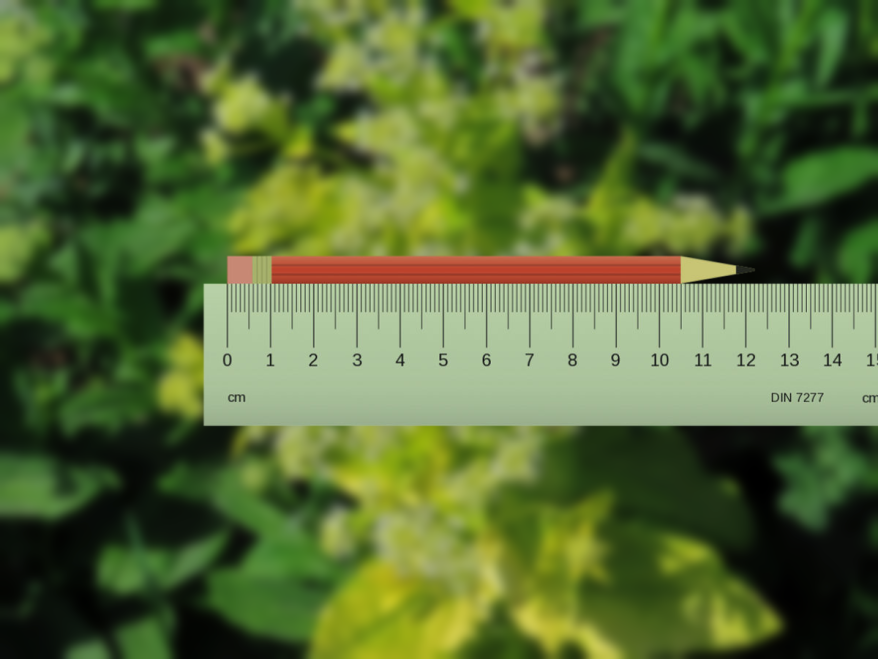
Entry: 12.2
